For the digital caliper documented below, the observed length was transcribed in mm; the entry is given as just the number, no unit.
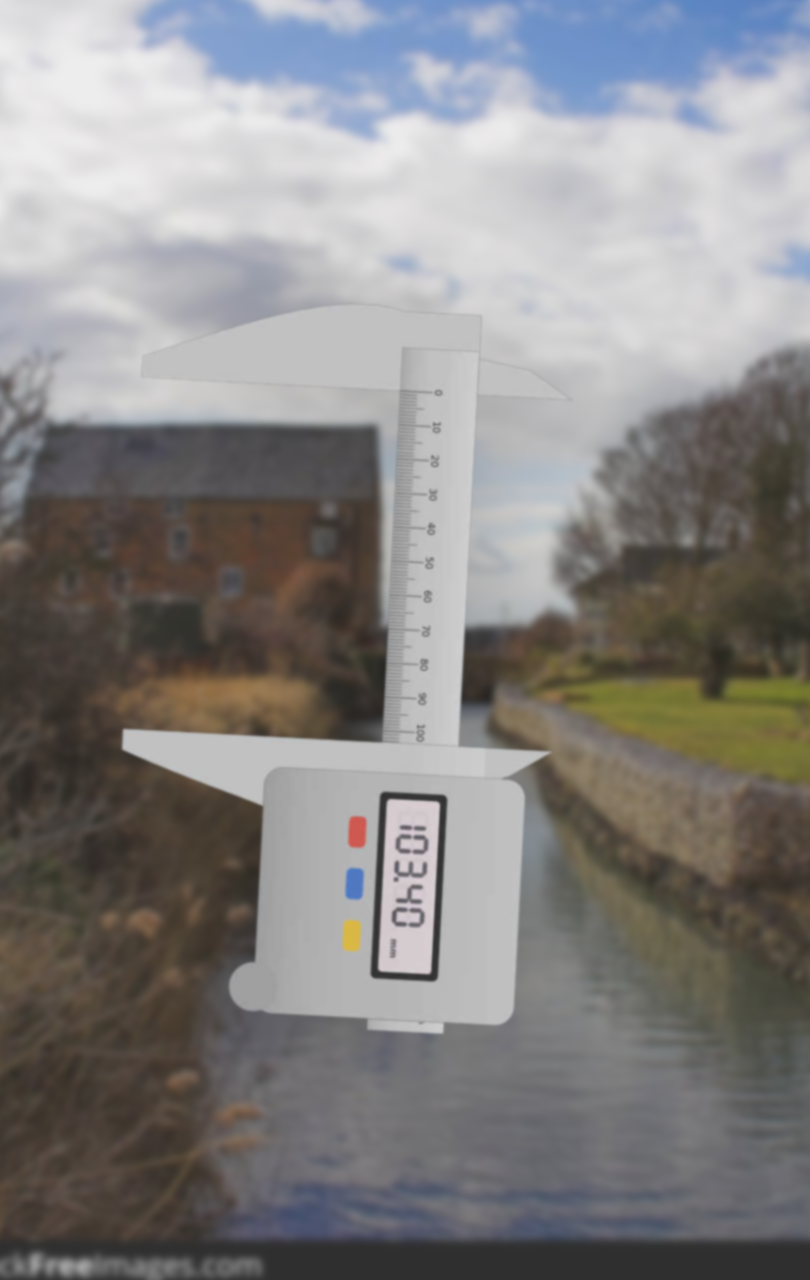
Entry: 103.40
